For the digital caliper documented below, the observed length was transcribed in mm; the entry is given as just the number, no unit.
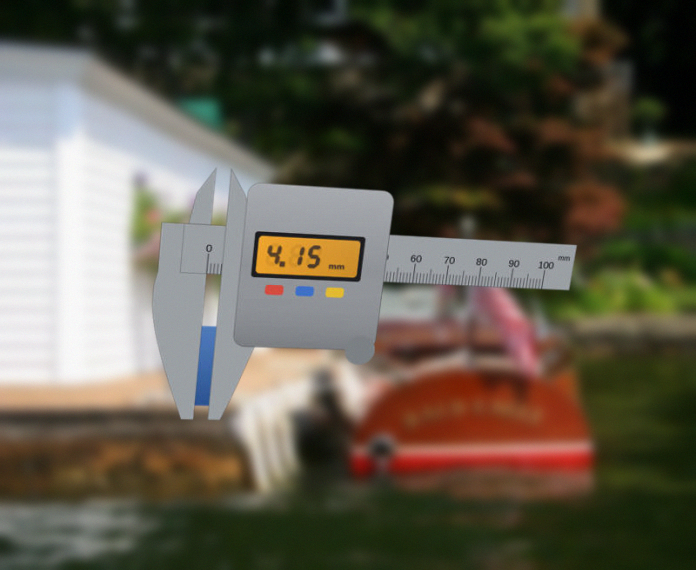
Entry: 4.15
